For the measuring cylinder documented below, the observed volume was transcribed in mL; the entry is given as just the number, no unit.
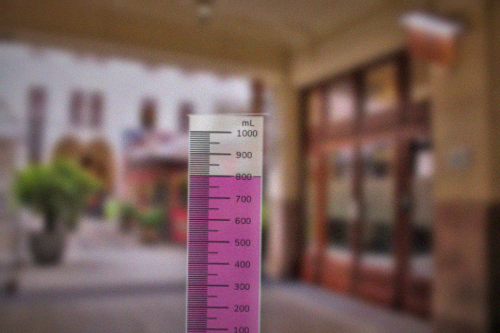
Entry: 800
